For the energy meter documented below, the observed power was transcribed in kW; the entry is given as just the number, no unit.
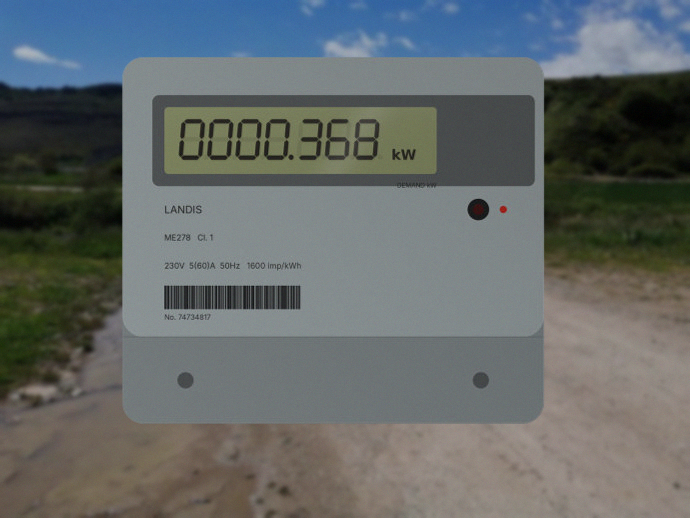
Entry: 0.368
